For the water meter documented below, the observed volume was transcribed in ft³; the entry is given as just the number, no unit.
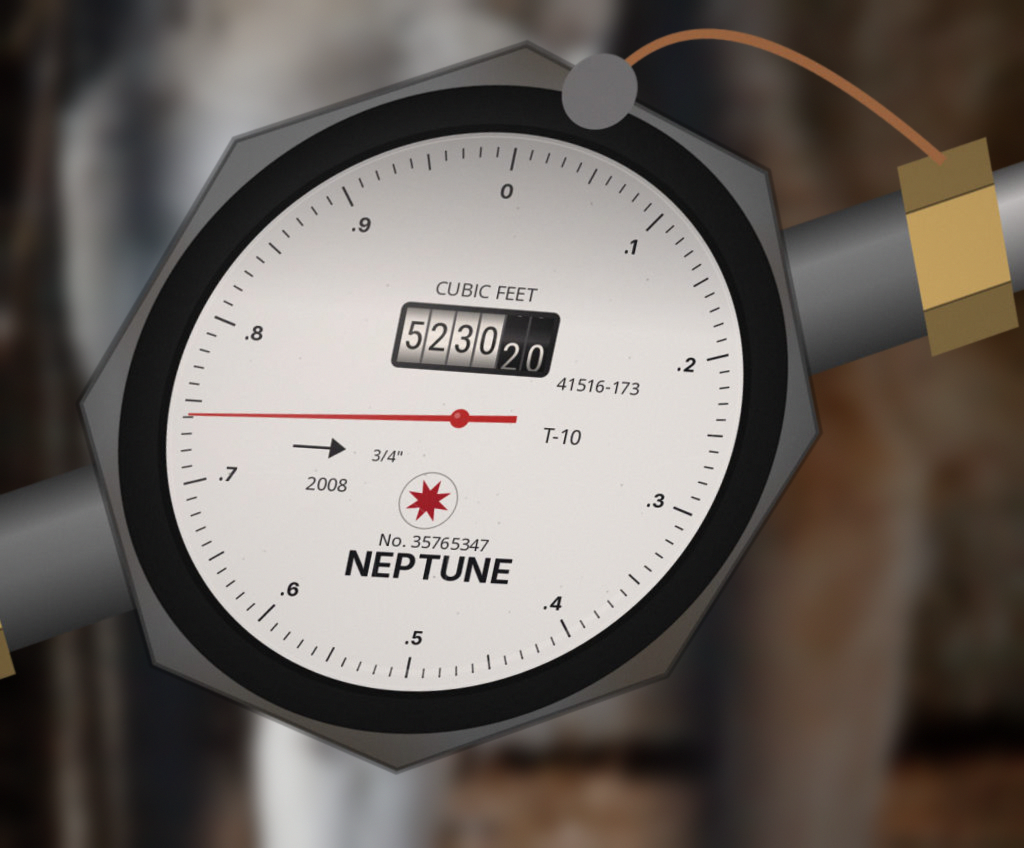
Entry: 523019.74
